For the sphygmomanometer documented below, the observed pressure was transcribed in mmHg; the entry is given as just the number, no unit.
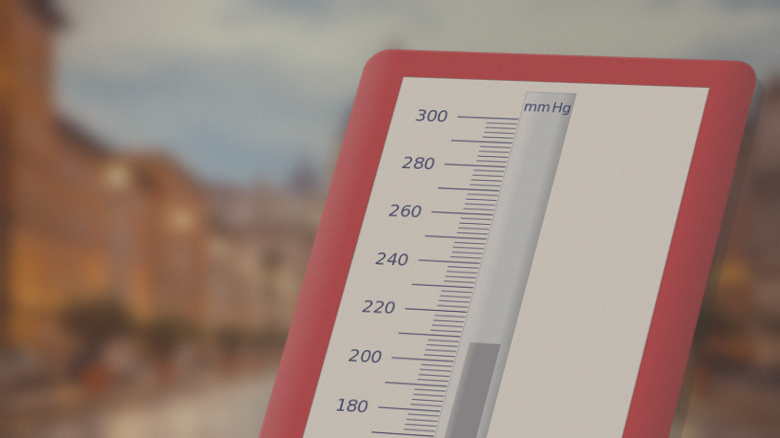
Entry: 208
